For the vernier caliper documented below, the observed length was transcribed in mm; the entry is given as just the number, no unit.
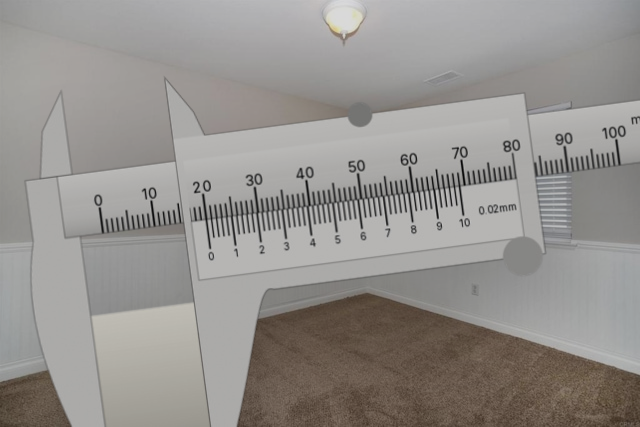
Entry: 20.0
